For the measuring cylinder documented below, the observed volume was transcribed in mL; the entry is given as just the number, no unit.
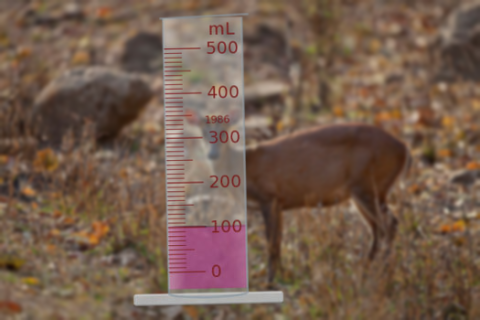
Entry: 100
